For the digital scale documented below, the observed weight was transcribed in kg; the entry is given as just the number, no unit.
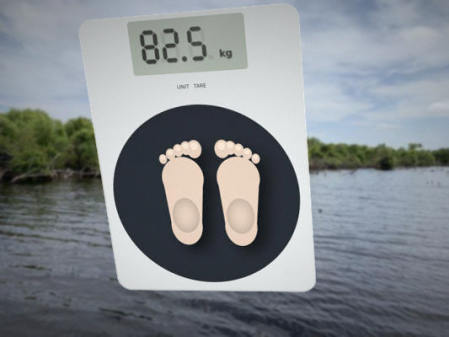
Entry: 82.5
